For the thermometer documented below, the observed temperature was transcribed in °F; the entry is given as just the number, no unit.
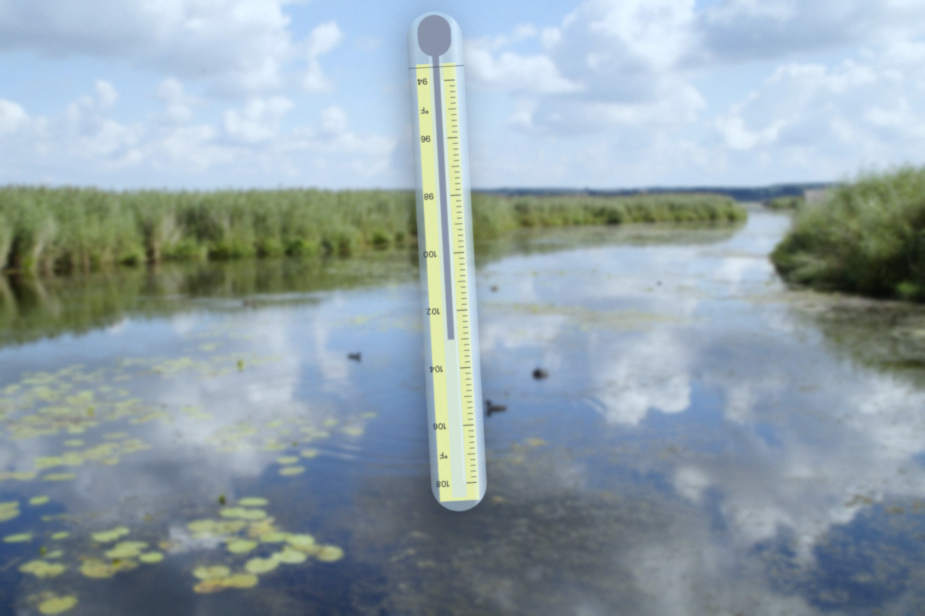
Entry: 103
